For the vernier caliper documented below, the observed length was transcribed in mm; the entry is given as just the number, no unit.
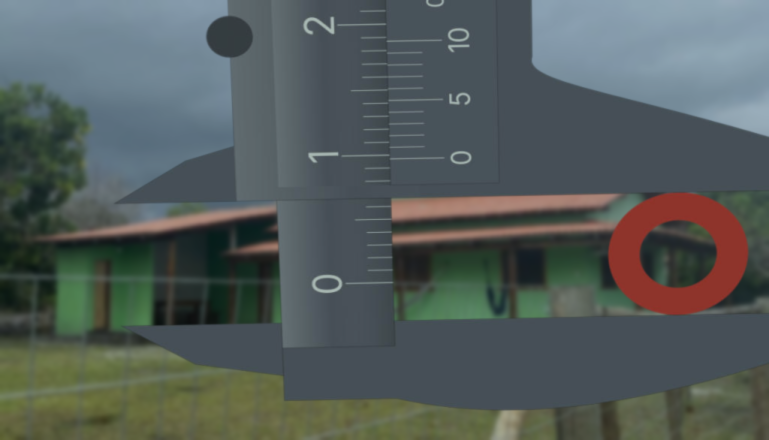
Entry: 9.7
